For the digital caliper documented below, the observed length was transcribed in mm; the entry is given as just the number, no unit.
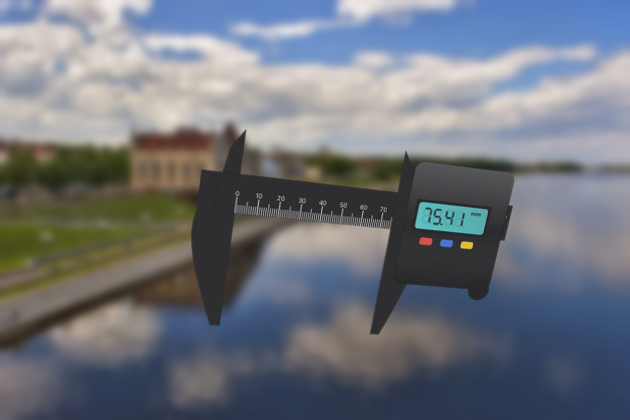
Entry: 75.41
